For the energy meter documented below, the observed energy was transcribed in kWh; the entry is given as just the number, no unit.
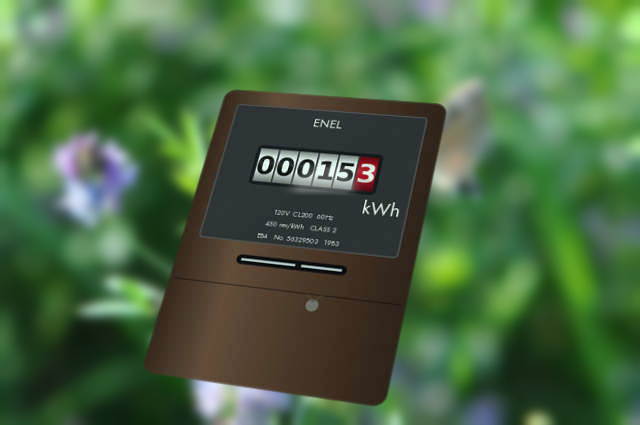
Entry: 15.3
